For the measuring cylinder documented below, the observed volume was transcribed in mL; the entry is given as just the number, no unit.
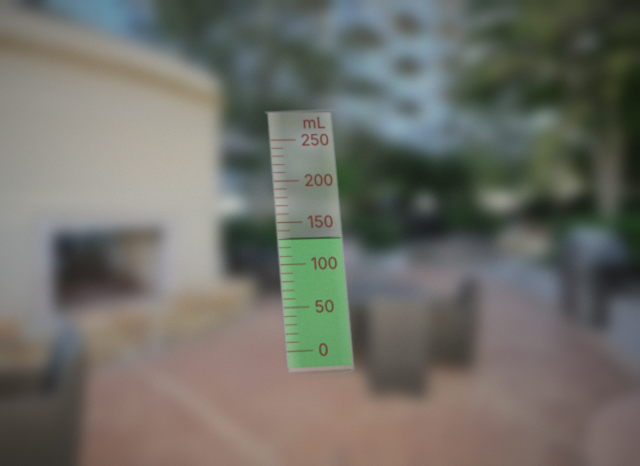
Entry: 130
